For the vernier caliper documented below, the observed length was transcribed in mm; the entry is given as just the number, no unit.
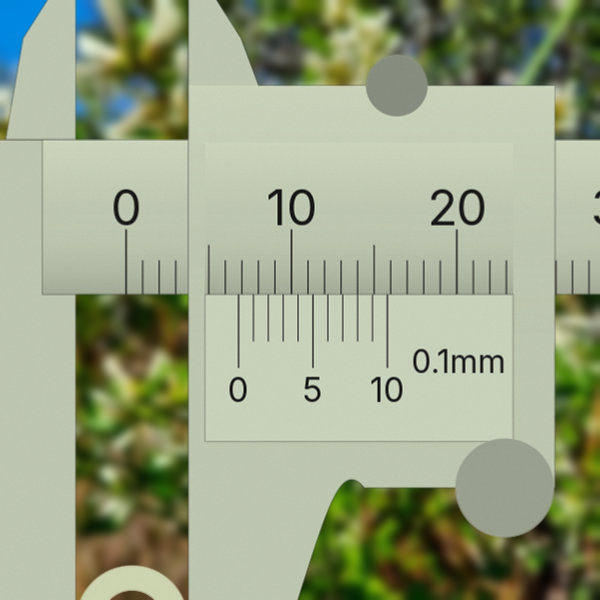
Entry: 6.8
